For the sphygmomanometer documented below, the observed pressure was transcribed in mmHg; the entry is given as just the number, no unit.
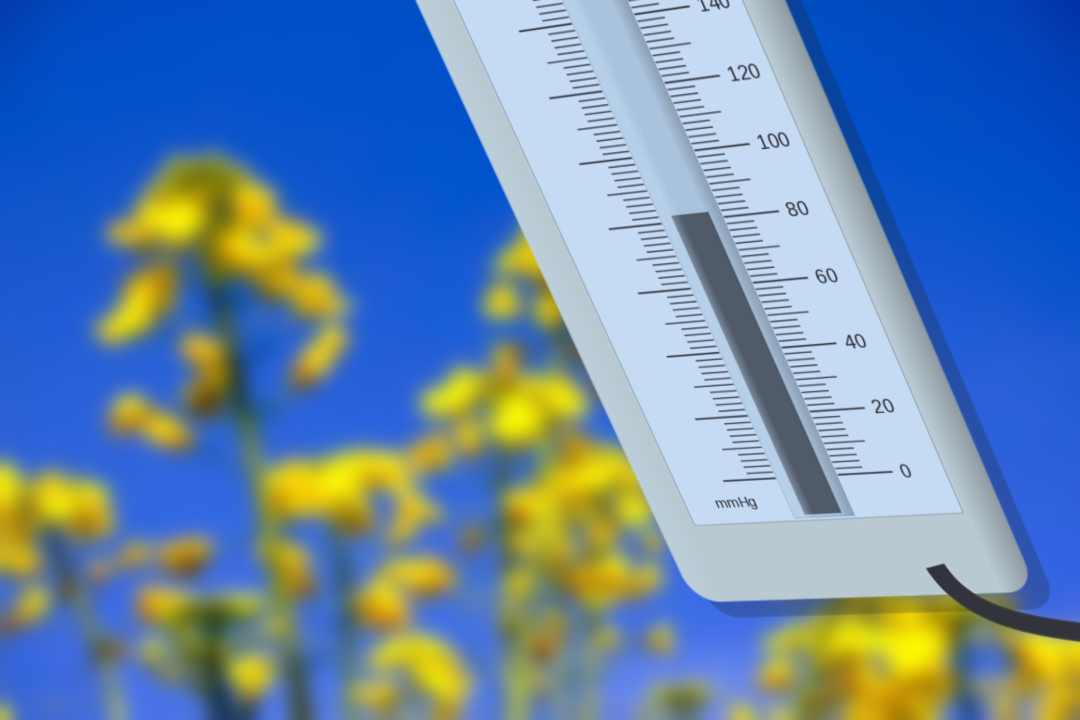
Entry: 82
